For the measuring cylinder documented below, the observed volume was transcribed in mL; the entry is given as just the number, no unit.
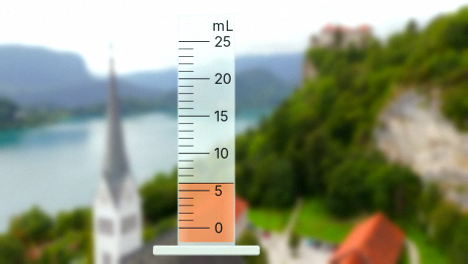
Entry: 6
